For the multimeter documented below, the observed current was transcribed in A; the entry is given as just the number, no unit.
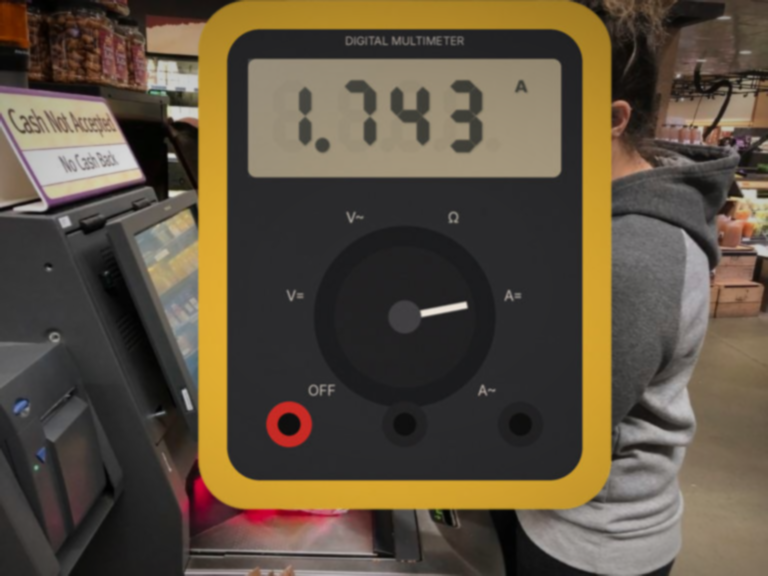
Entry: 1.743
